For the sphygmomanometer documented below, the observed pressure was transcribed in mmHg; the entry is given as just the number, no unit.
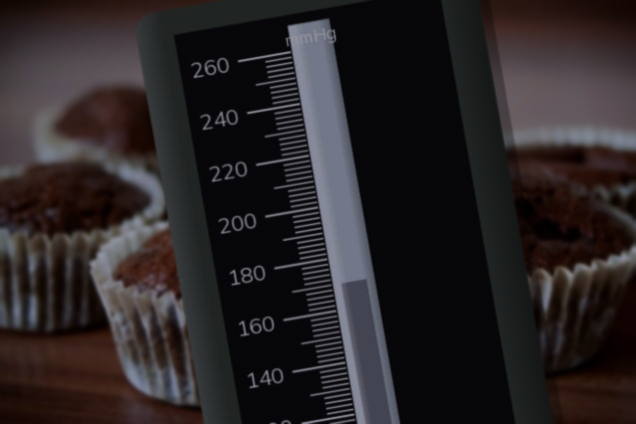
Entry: 170
